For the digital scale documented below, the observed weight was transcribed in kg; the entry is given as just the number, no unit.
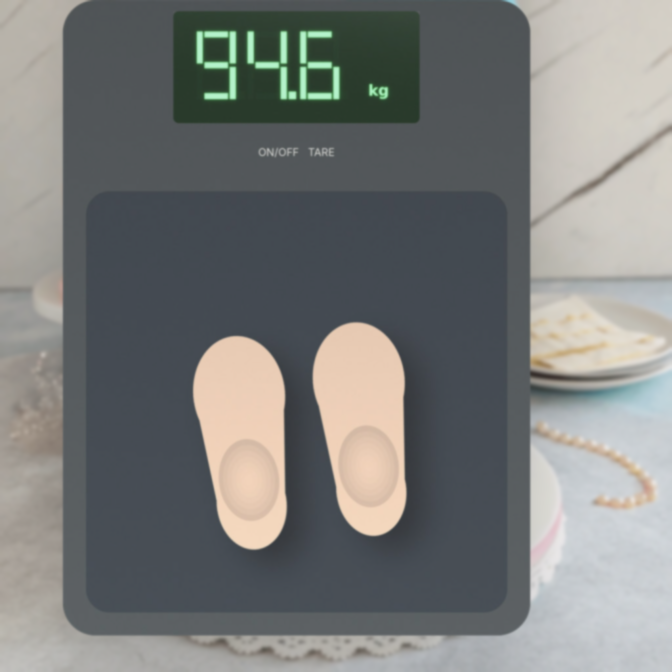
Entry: 94.6
